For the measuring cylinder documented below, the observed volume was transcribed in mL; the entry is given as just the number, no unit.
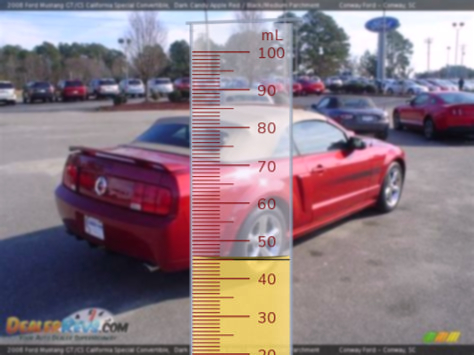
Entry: 45
